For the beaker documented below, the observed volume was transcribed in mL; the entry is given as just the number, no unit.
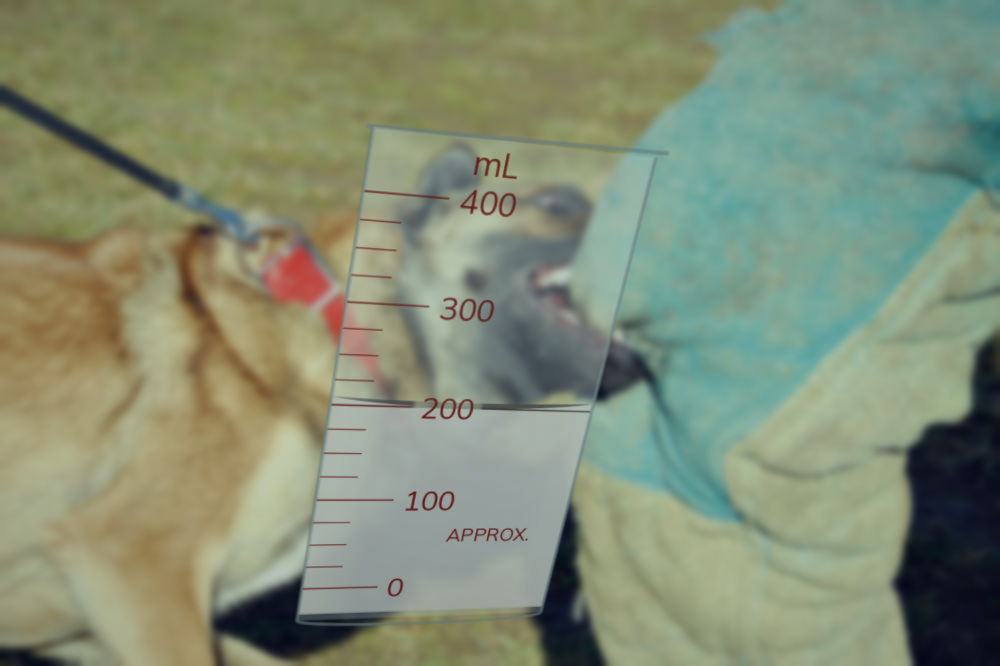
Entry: 200
